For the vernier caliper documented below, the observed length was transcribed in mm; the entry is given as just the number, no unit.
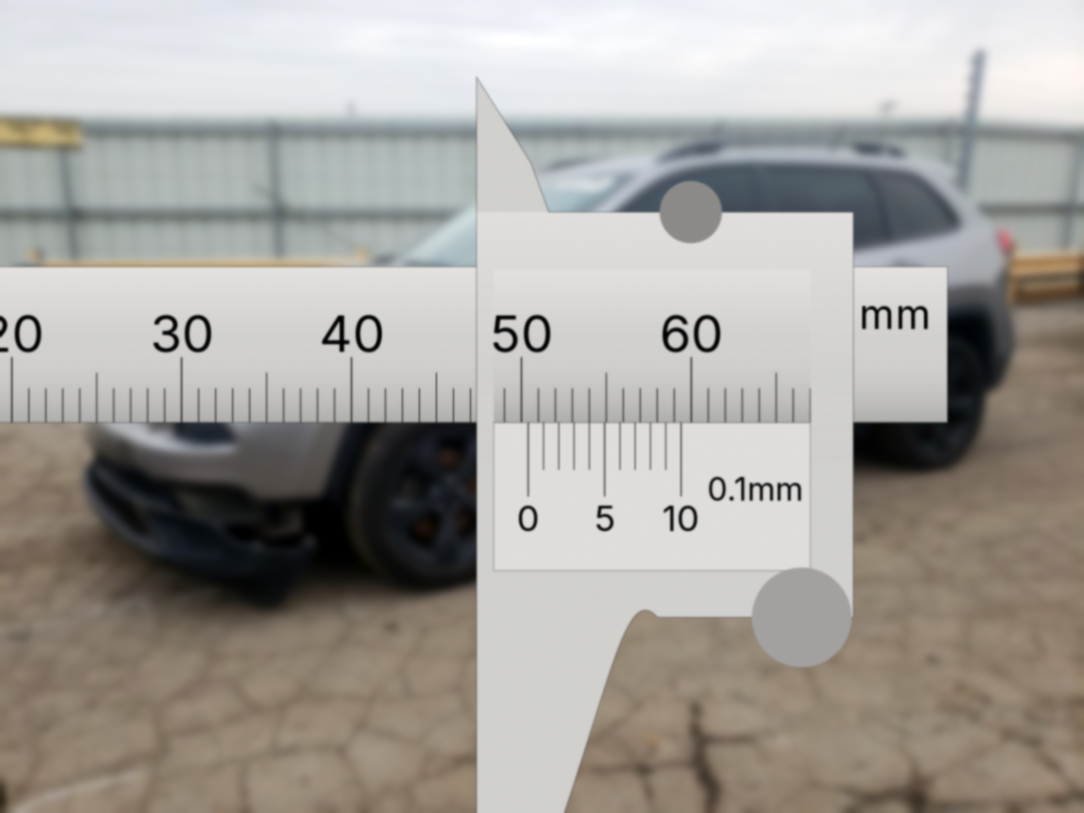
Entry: 50.4
